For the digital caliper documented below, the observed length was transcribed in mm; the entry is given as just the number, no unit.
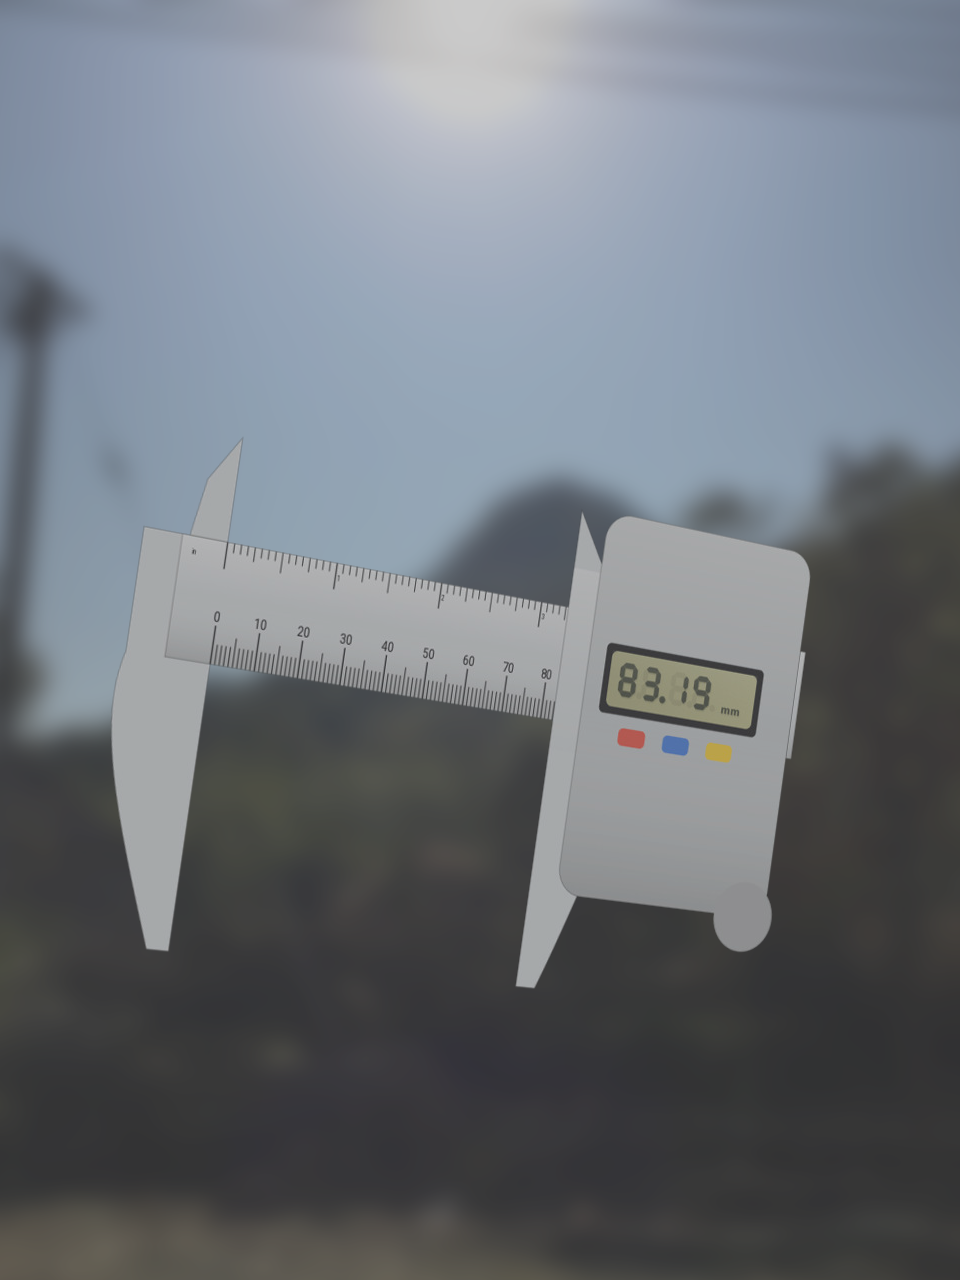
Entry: 83.19
